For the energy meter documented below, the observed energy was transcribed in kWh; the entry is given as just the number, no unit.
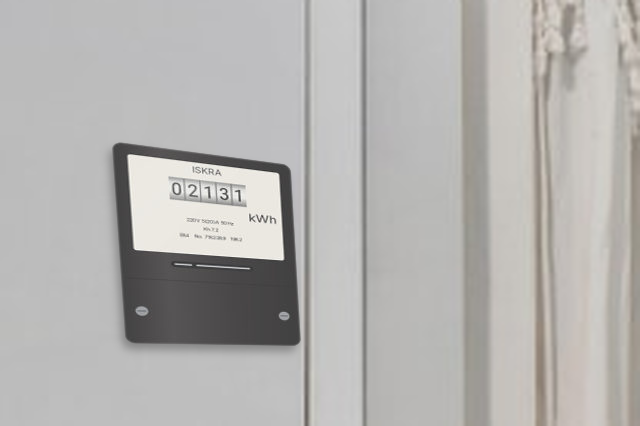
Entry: 2131
